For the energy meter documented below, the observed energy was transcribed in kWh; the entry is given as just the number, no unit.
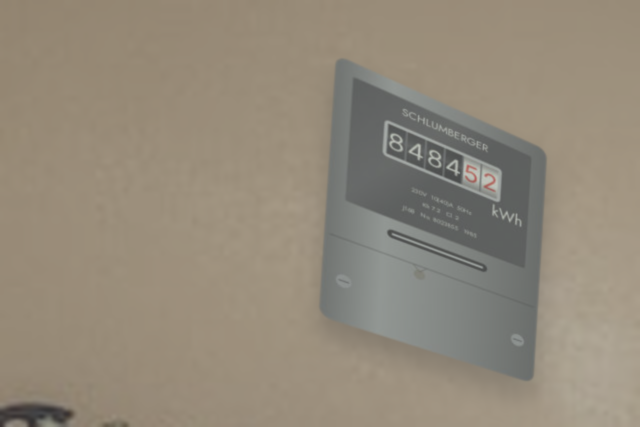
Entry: 8484.52
